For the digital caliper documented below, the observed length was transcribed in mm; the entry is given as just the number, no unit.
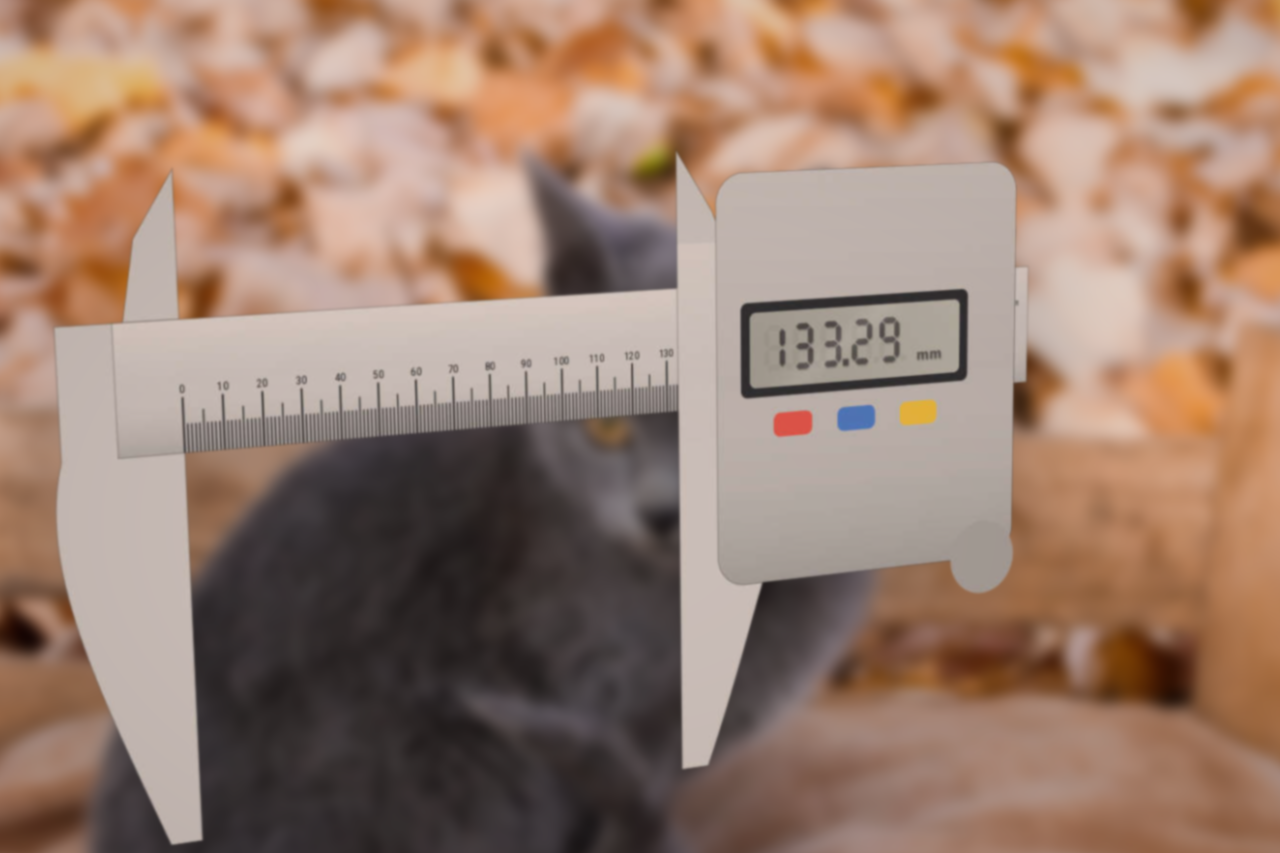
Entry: 133.29
